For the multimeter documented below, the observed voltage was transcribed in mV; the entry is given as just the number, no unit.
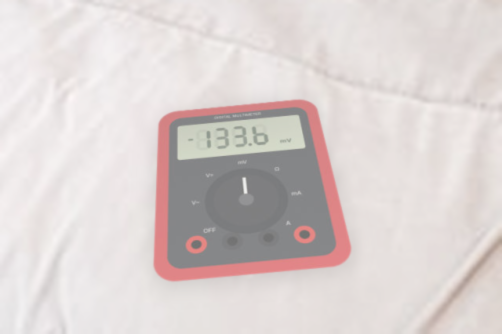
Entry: -133.6
